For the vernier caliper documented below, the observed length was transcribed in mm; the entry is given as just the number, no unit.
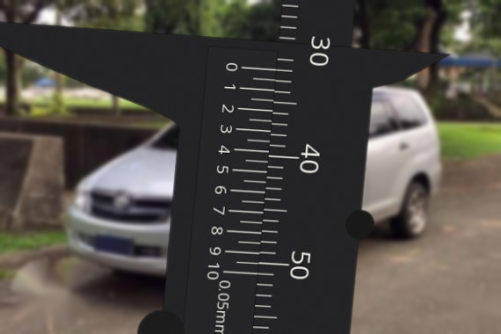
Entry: 32.0
